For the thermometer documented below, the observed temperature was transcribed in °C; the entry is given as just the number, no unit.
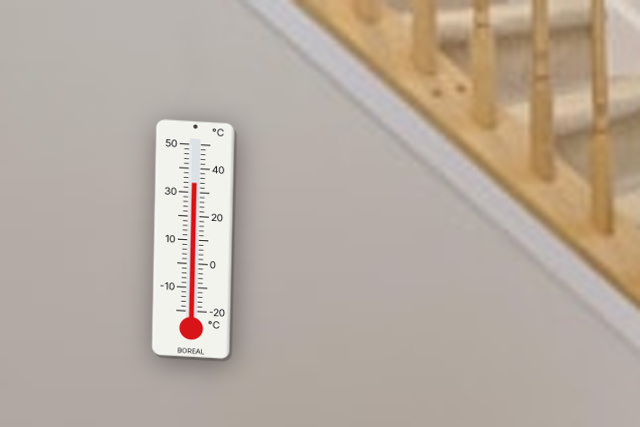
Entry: 34
